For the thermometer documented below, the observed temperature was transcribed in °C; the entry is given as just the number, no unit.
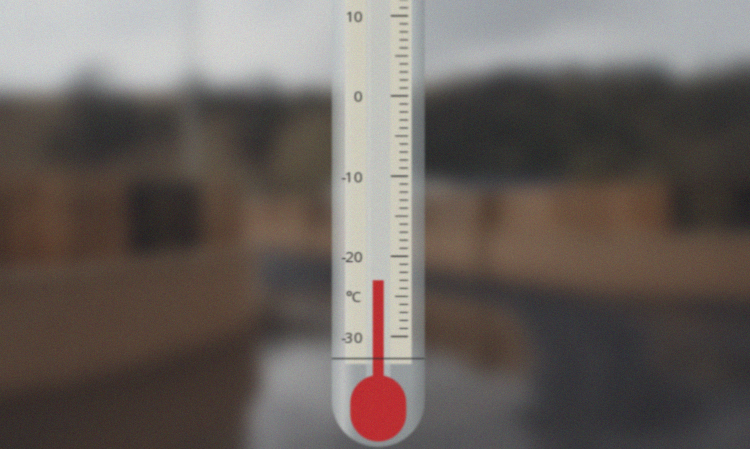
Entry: -23
